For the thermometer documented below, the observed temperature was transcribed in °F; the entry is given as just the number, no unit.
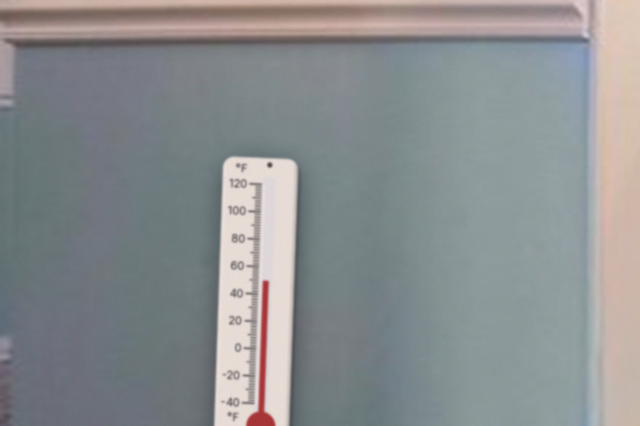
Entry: 50
